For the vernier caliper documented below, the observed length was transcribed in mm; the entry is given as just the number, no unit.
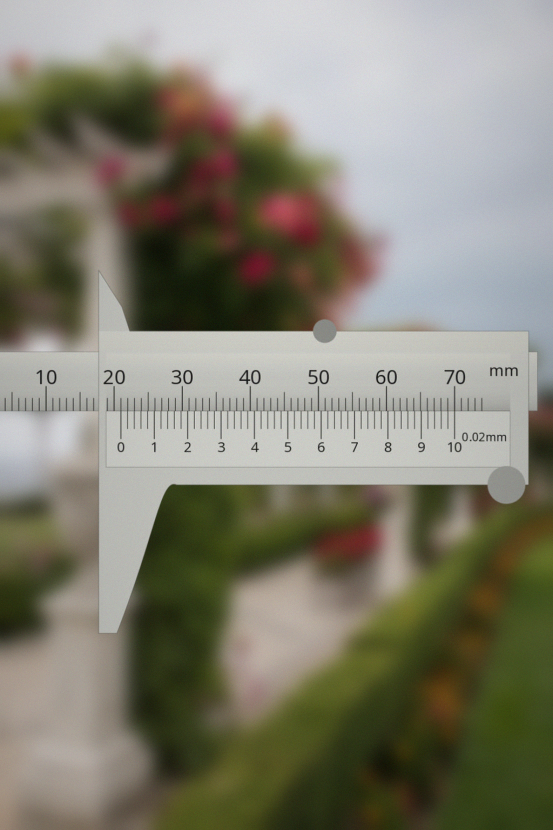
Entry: 21.0
